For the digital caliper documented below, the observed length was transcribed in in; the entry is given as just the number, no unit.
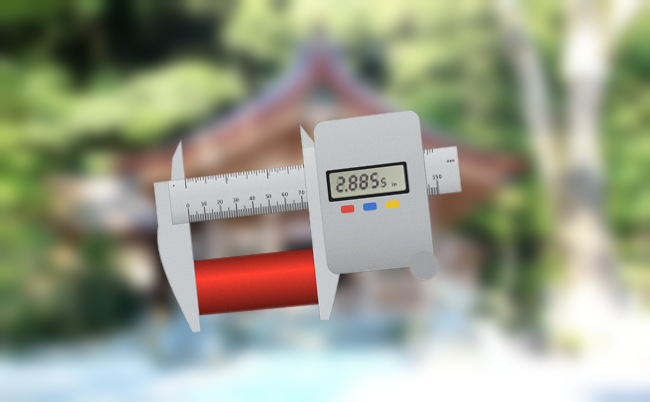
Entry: 2.8855
